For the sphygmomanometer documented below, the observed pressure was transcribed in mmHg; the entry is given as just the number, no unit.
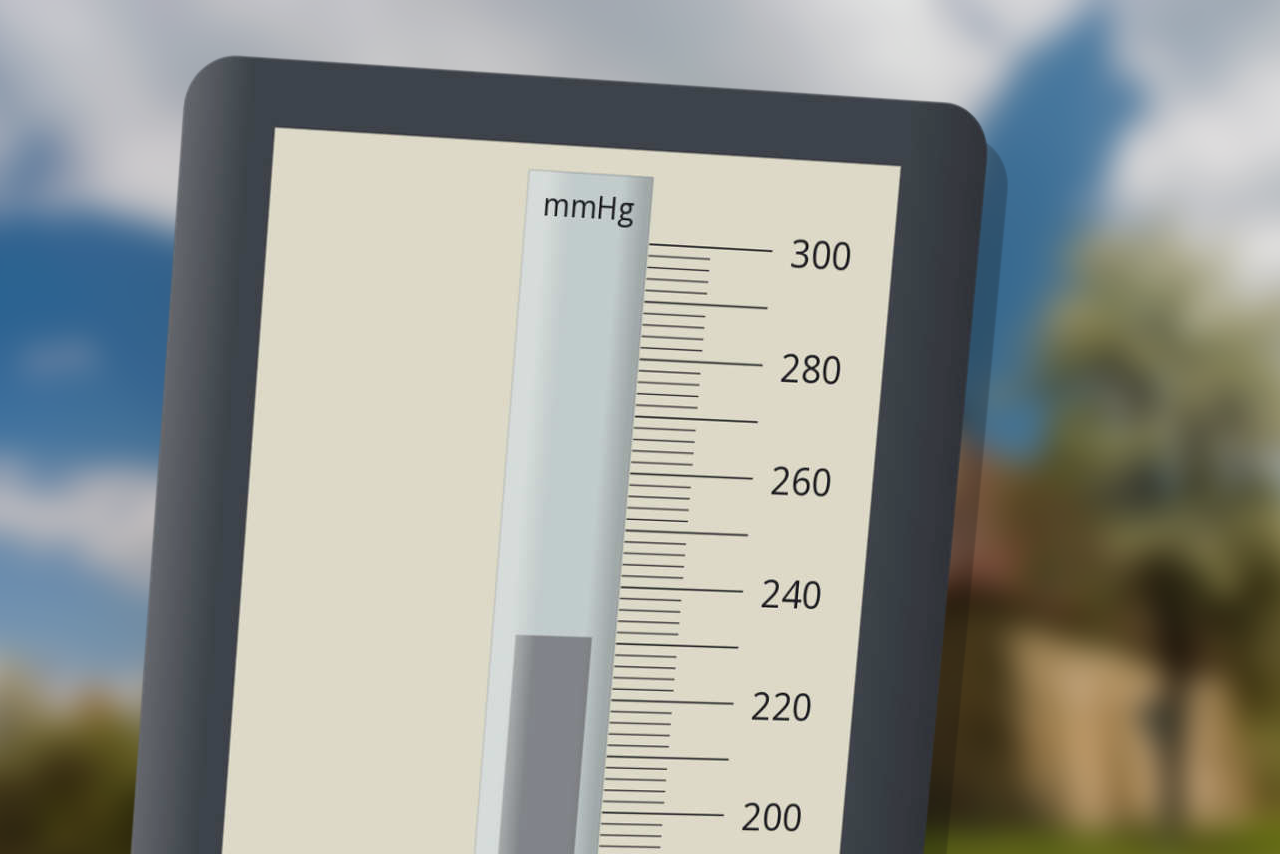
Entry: 231
